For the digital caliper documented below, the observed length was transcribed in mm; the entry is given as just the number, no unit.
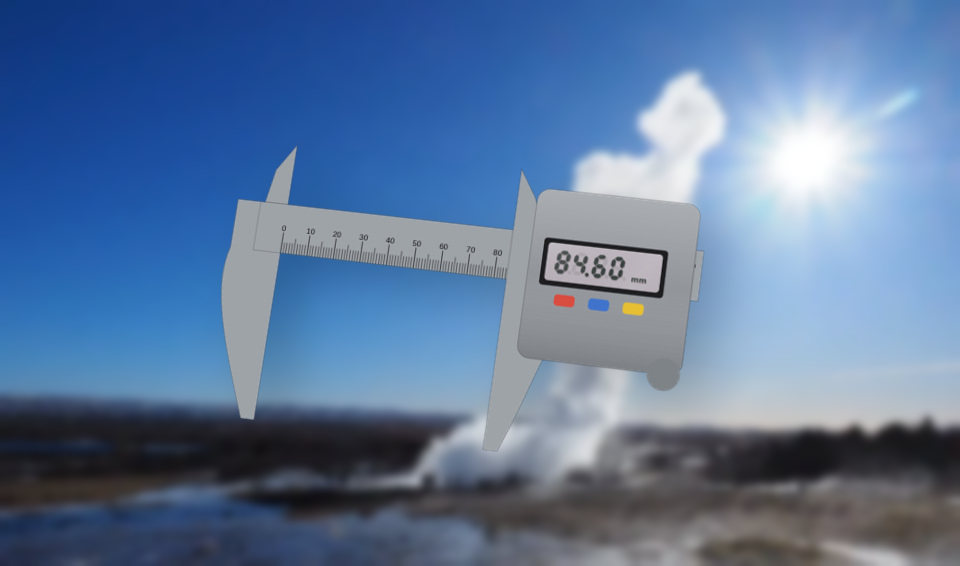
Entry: 84.60
